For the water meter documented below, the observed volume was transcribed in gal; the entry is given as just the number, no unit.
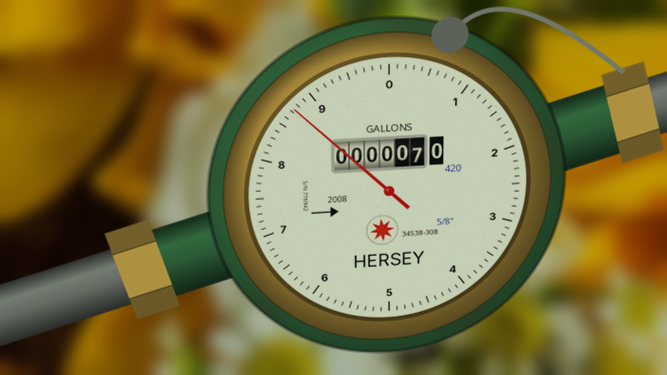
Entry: 68.7
